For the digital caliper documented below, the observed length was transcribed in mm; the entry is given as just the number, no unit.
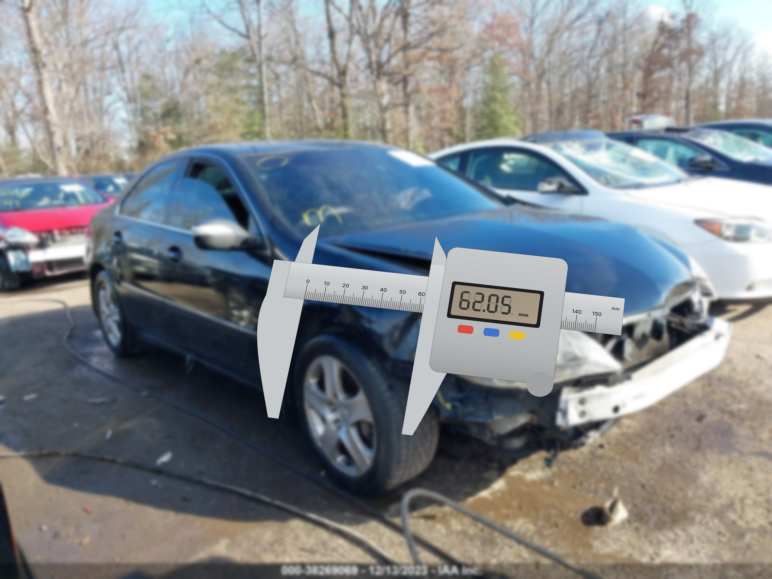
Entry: 62.05
